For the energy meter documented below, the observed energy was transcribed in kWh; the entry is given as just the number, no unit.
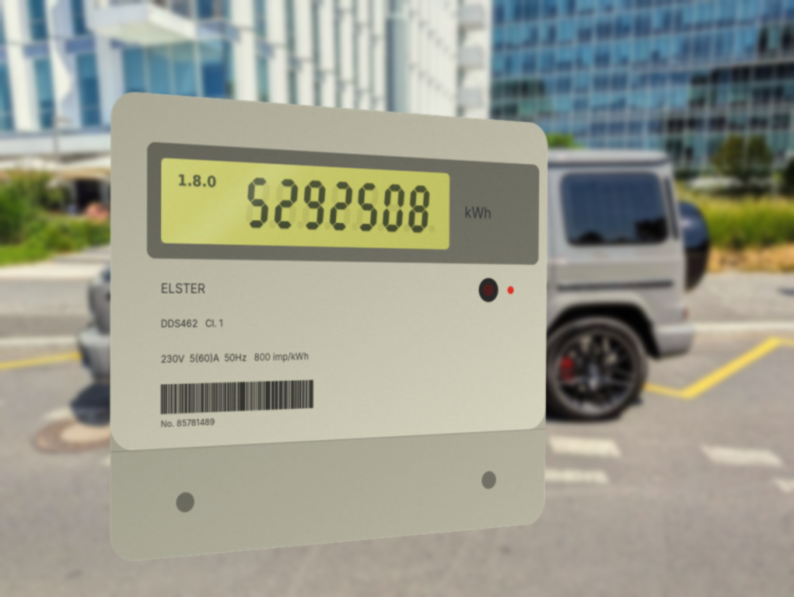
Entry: 5292508
